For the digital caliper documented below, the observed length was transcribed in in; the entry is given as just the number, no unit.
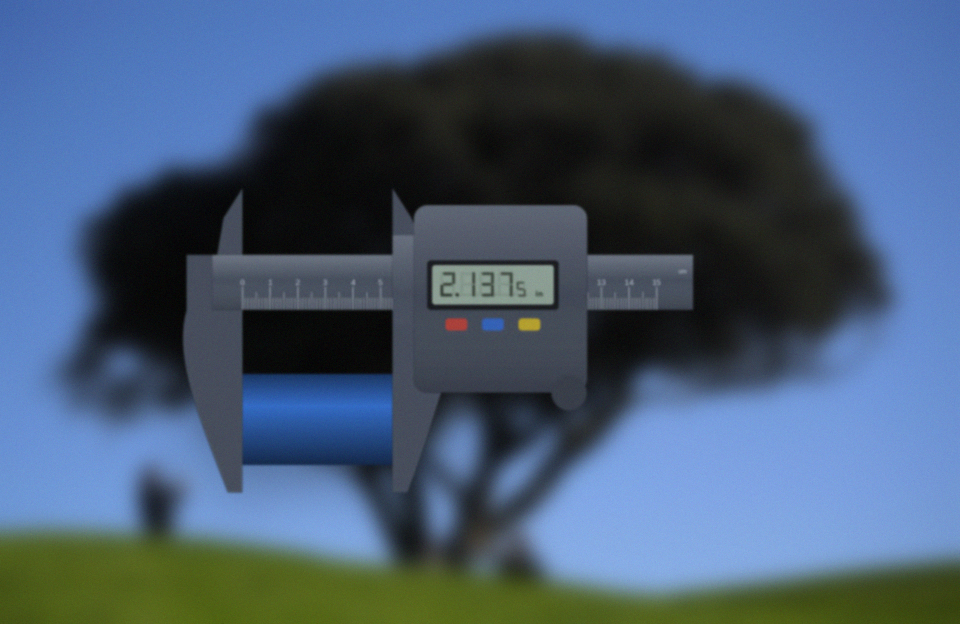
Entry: 2.1375
